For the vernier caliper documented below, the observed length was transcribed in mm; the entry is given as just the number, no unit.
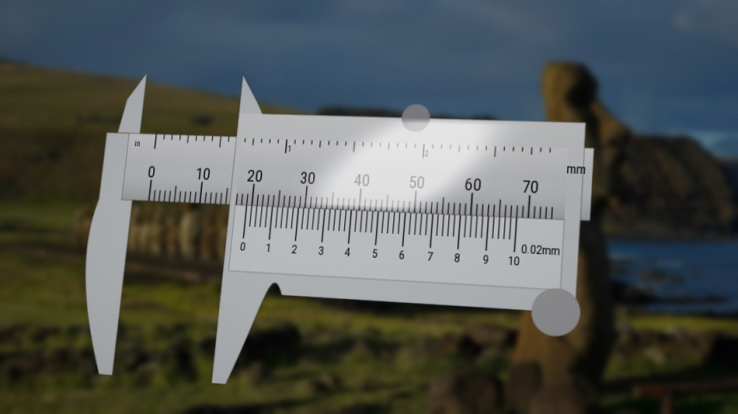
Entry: 19.0
